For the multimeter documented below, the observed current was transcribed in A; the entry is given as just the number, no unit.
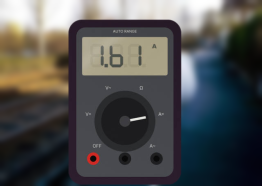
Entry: 1.61
